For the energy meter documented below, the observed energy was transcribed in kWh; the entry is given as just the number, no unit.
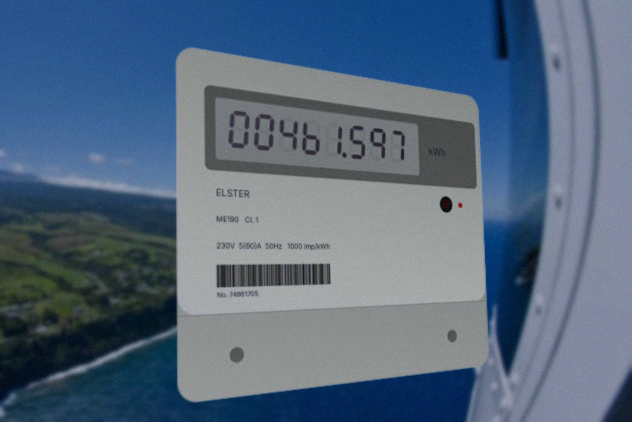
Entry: 461.597
